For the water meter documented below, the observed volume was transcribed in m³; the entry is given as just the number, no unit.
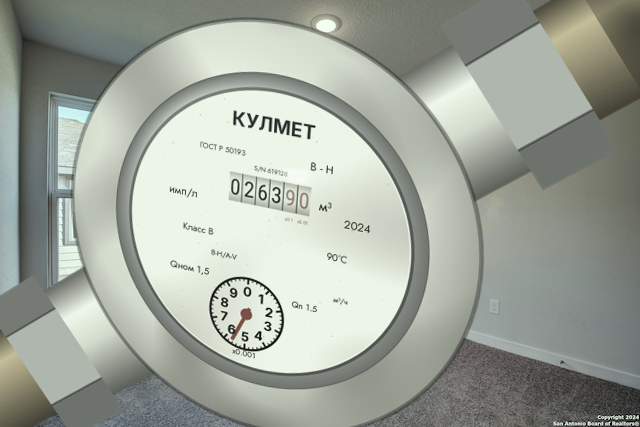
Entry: 263.905
